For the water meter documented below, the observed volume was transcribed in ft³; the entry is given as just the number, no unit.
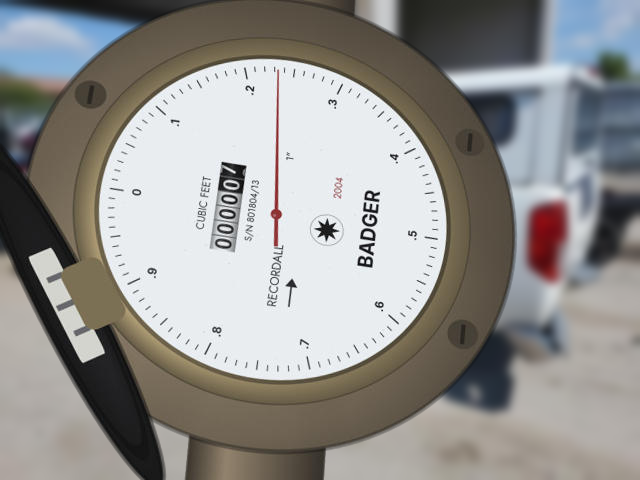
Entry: 7.23
